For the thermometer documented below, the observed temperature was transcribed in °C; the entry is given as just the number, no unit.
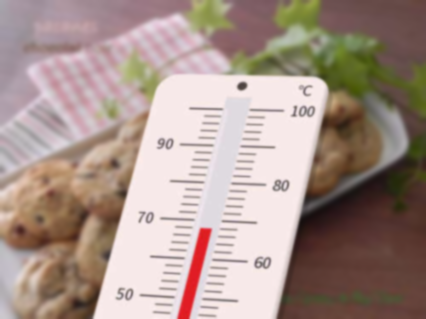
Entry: 68
